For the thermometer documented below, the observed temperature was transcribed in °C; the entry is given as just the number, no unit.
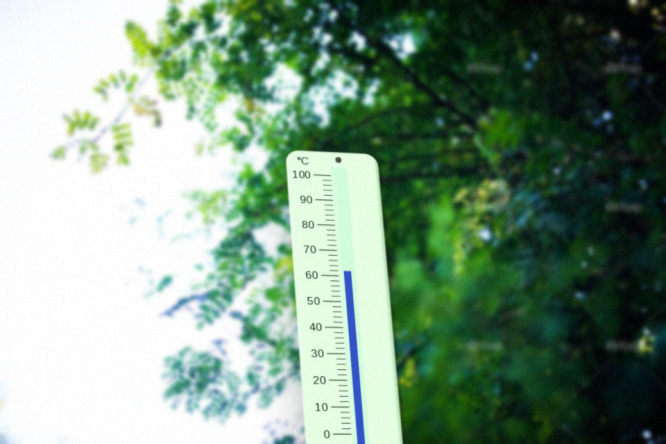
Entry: 62
